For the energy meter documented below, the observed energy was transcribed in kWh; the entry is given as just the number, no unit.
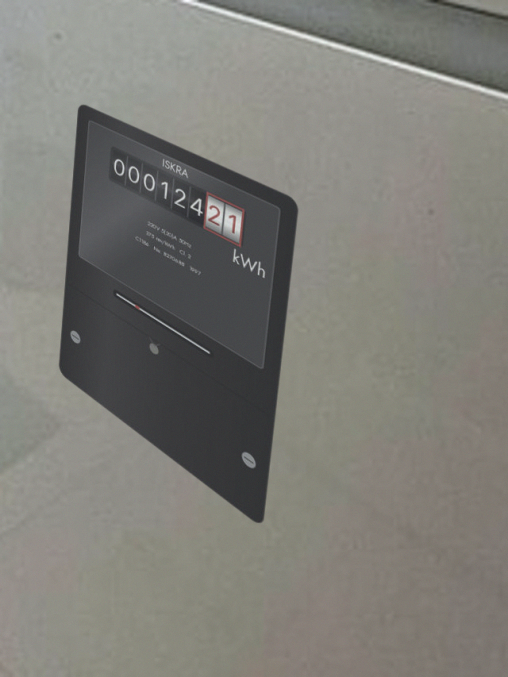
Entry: 124.21
